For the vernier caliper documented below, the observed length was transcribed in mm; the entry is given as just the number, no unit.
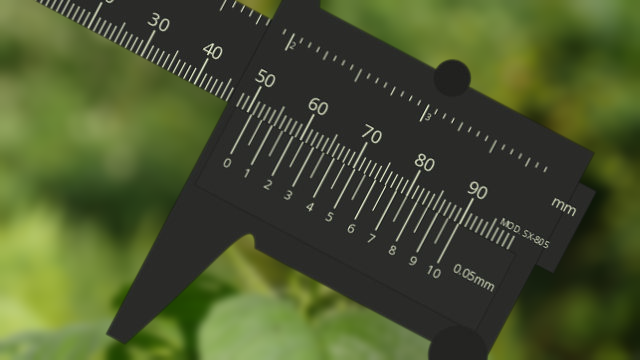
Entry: 50.8
